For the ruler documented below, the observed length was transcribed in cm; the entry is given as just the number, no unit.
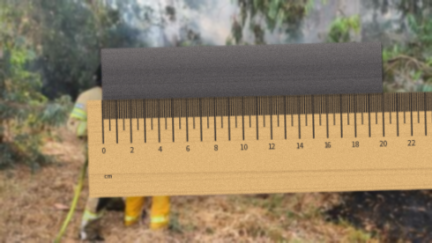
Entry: 20
